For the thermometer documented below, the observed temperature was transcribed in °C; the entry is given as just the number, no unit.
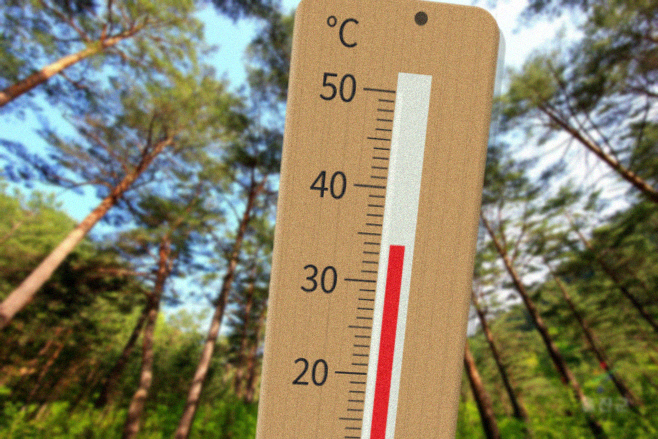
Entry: 34
